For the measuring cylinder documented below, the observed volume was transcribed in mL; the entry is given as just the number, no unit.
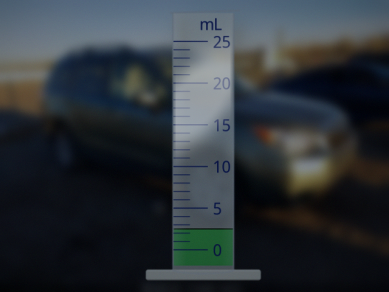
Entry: 2.5
